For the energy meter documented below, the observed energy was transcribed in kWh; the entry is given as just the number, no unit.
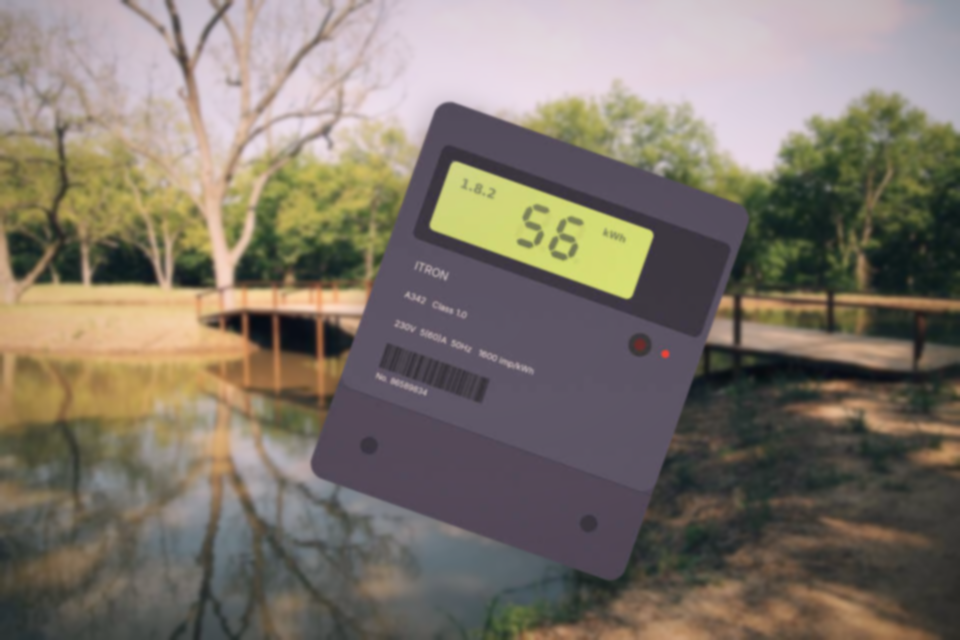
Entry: 56
